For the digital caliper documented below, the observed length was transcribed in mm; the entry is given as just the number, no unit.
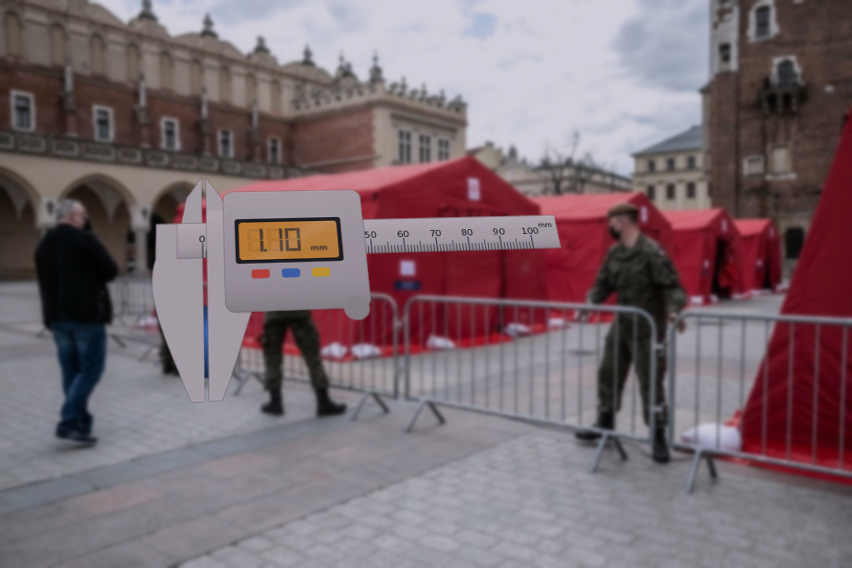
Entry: 1.10
